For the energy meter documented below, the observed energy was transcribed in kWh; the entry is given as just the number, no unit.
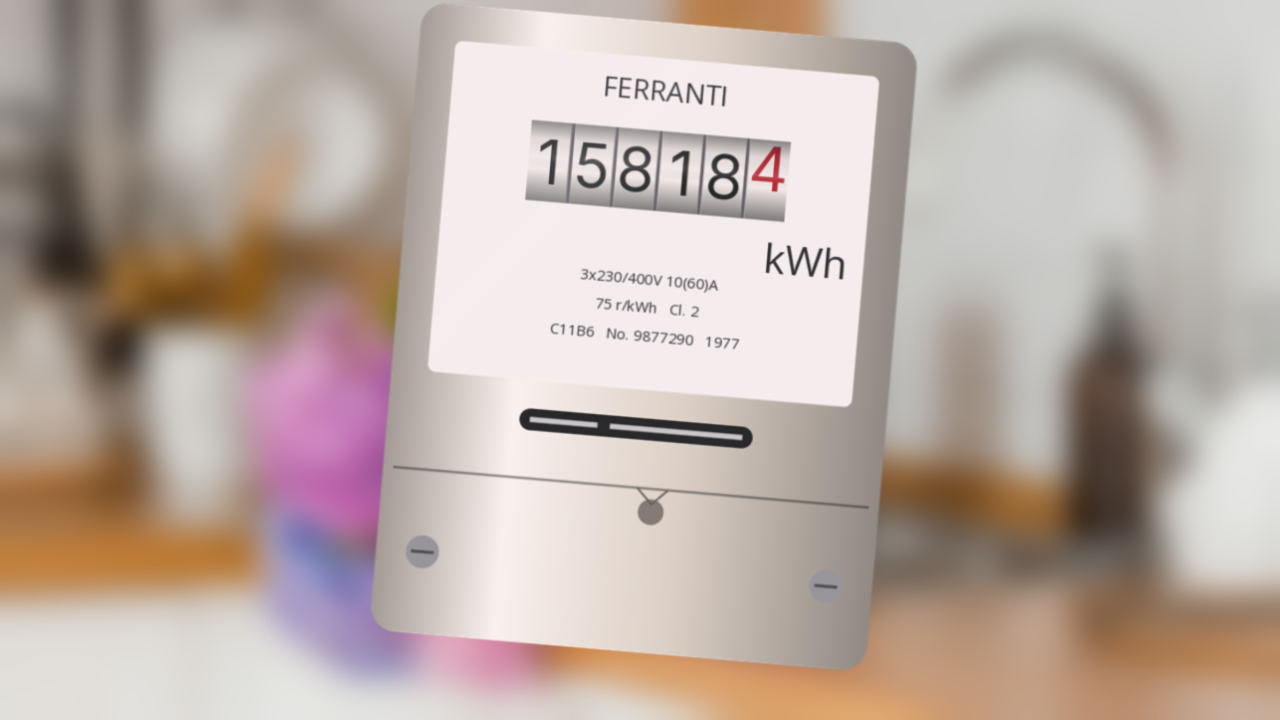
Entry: 15818.4
